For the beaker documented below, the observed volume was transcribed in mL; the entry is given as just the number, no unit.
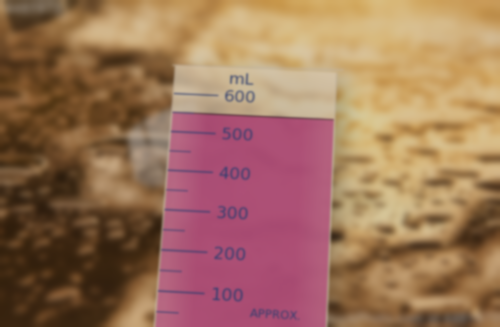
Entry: 550
